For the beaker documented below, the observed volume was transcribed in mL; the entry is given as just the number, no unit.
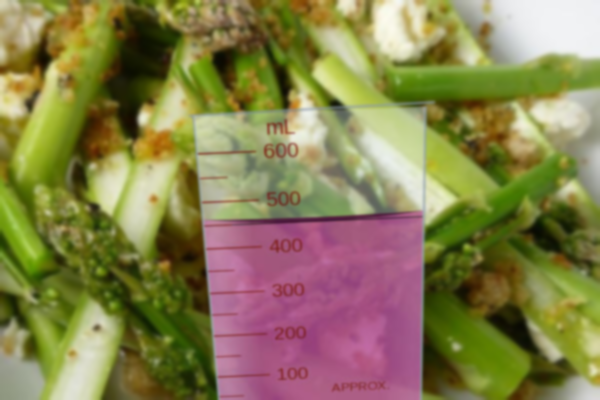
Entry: 450
